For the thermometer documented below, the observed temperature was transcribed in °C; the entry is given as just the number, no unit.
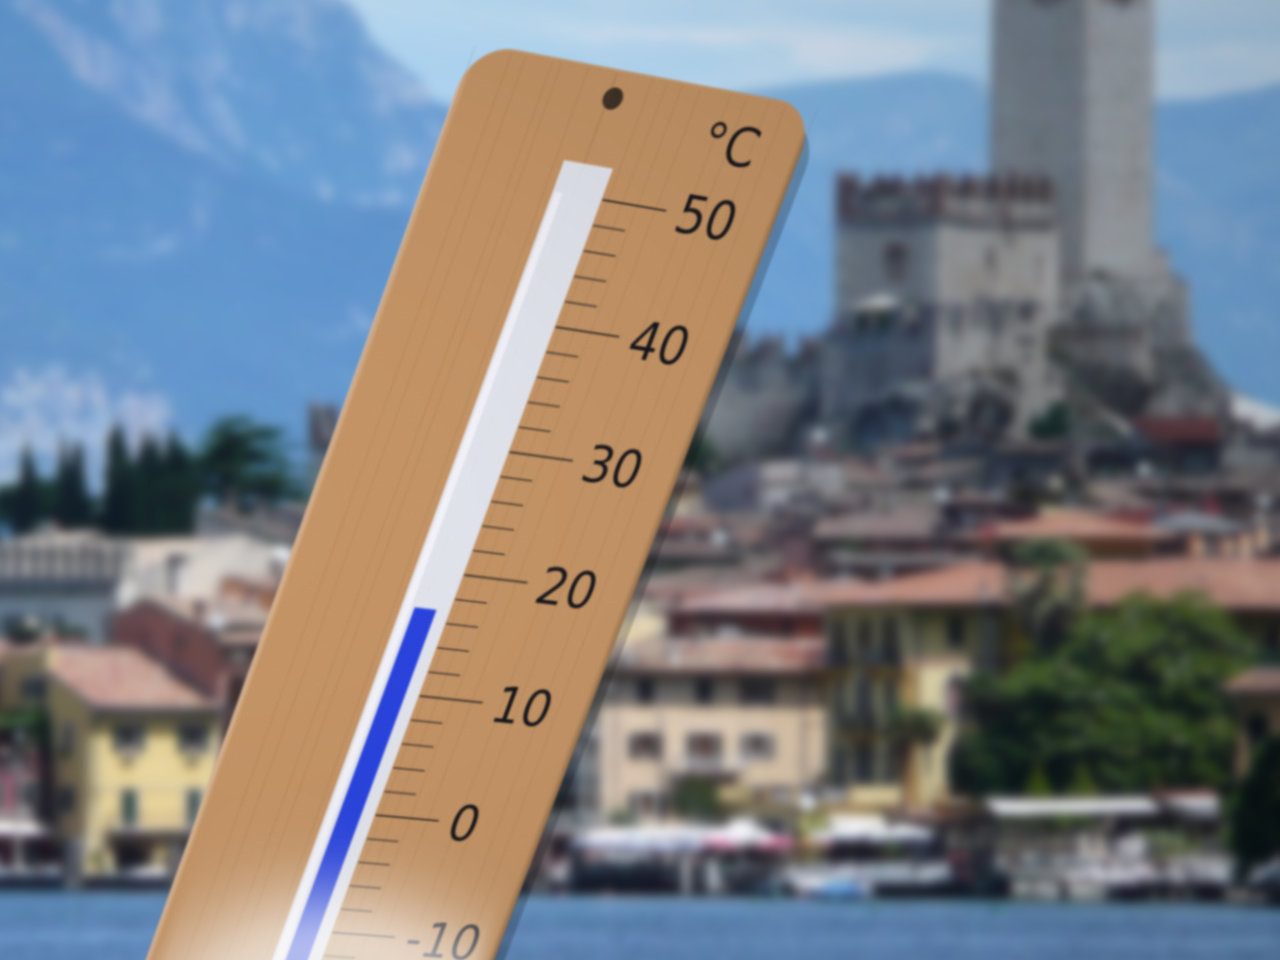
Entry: 17
